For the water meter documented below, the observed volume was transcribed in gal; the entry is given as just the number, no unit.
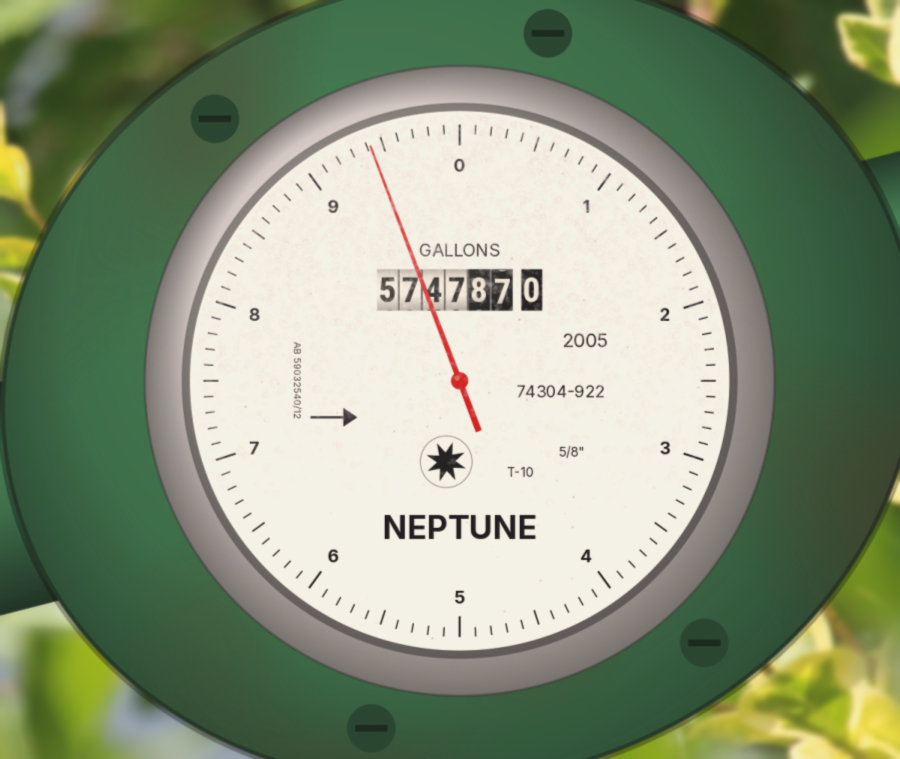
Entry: 5747869.4
